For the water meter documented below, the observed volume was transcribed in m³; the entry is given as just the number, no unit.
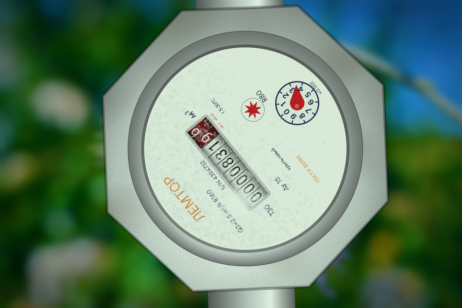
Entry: 831.963
